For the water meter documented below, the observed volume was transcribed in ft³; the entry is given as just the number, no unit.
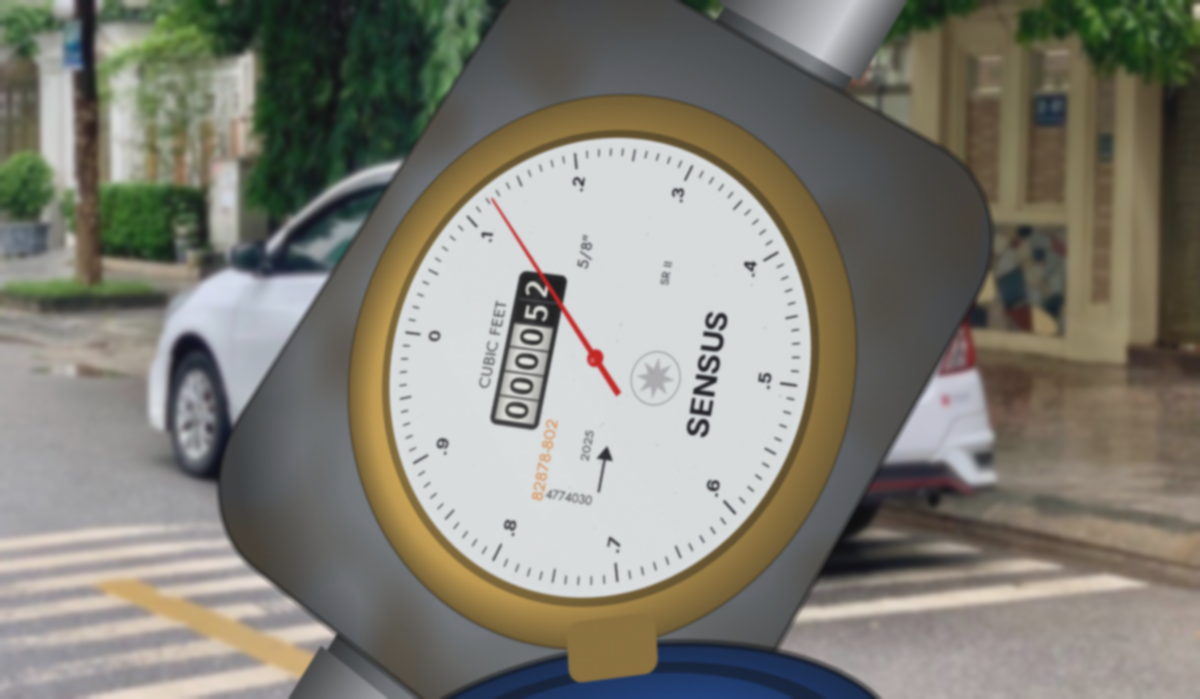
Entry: 52.12
